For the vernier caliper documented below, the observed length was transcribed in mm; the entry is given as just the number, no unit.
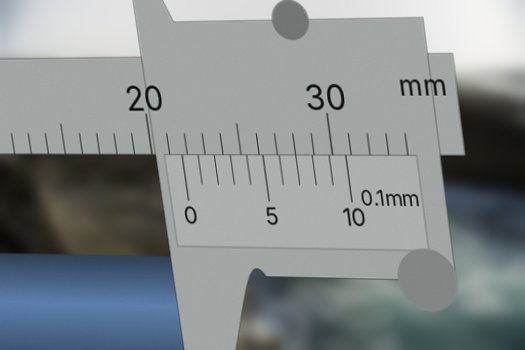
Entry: 21.7
